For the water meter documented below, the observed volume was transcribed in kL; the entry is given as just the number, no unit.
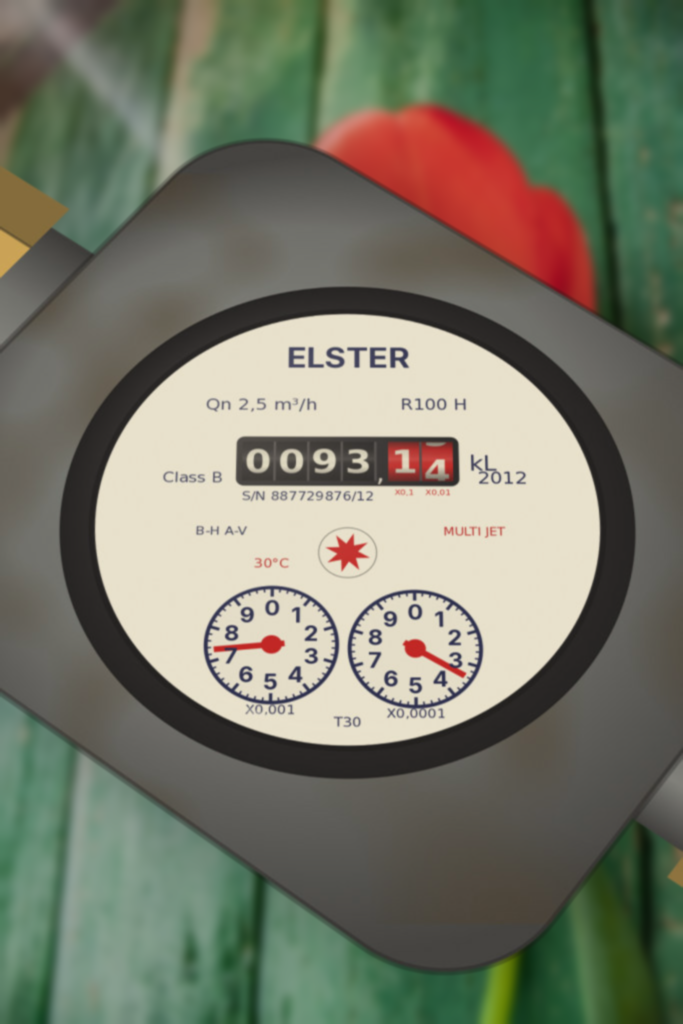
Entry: 93.1373
